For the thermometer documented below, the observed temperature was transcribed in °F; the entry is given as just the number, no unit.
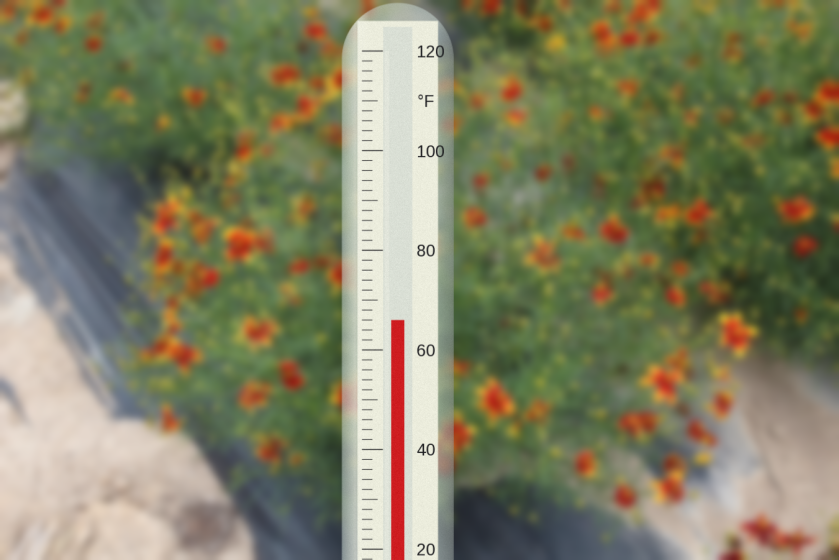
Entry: 66
